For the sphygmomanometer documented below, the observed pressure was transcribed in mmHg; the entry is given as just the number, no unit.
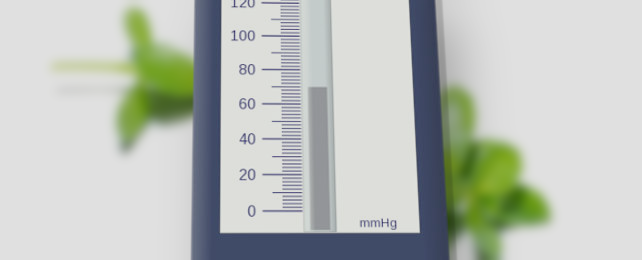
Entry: 70
